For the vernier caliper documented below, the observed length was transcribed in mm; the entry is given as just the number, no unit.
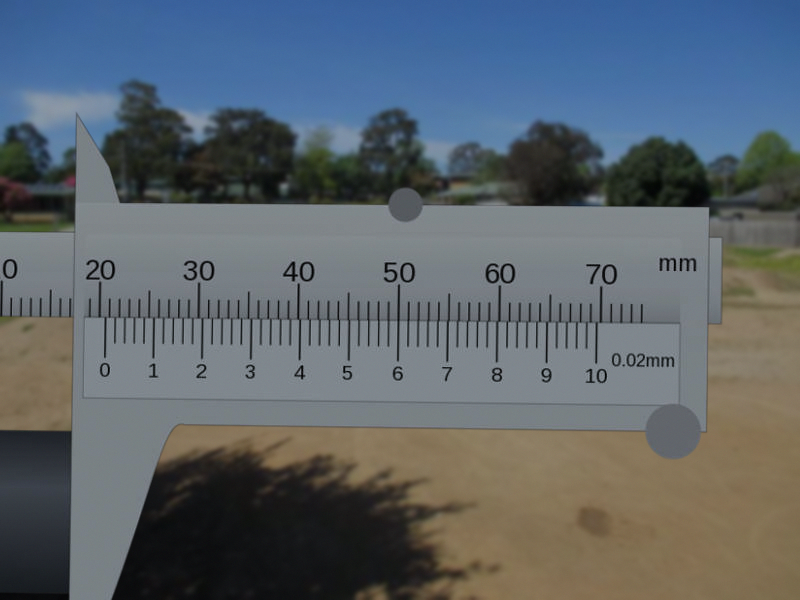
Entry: 20.6
